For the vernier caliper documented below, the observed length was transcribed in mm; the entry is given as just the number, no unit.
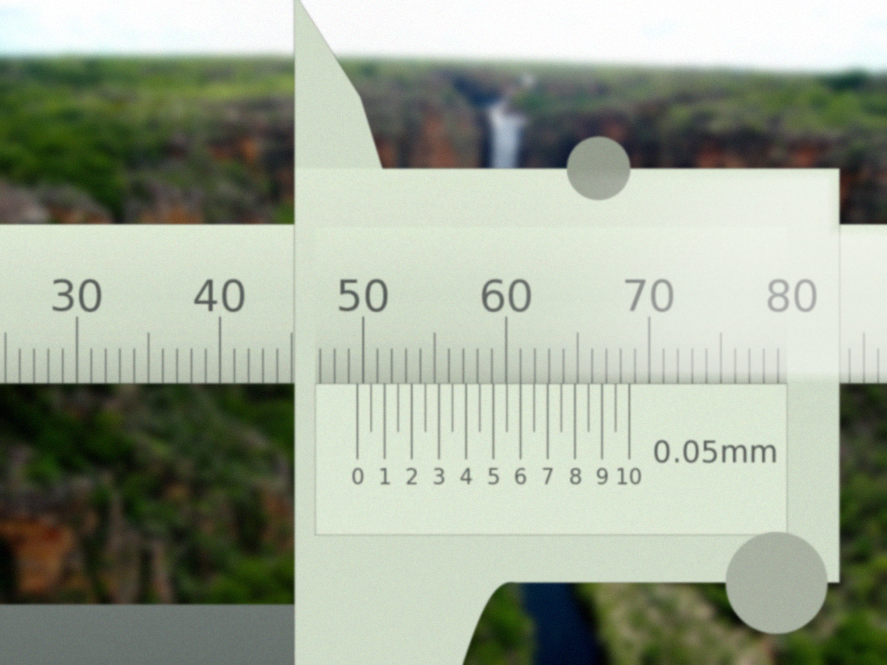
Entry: 49.6
